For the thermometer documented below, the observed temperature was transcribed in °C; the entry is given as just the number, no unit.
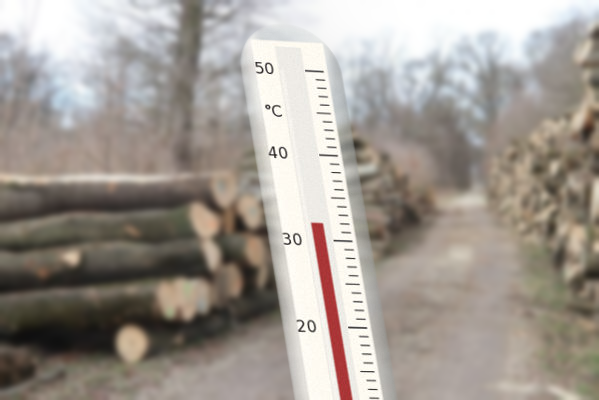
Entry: 32
